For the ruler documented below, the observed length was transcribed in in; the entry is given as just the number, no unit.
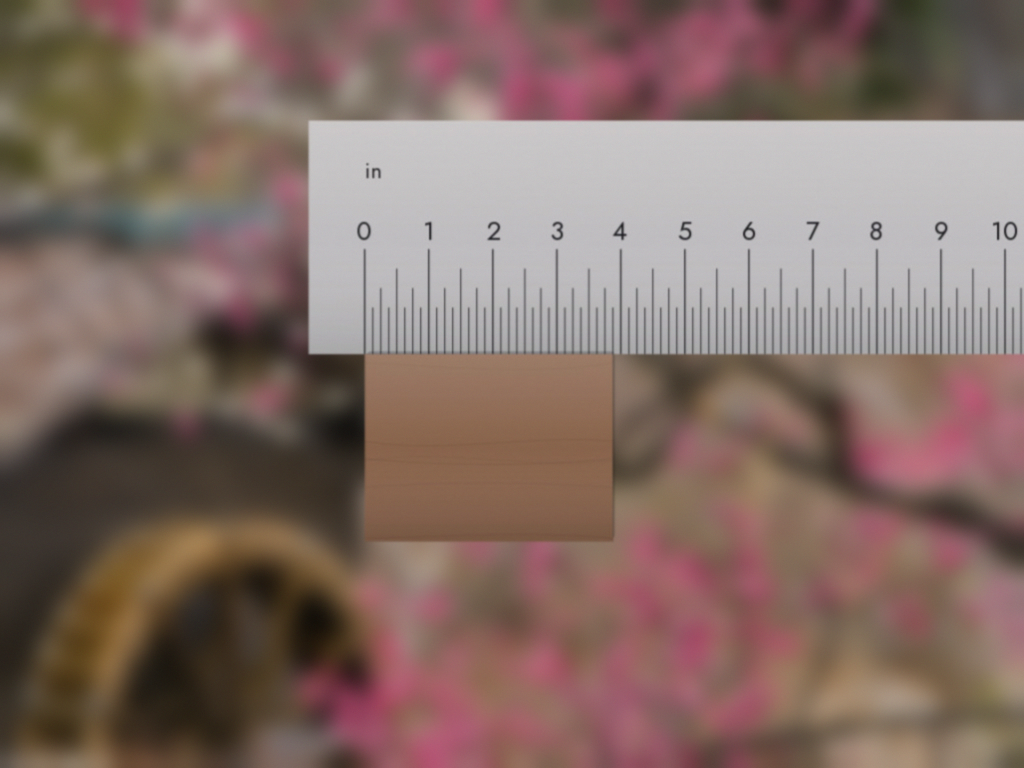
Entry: 3.875
